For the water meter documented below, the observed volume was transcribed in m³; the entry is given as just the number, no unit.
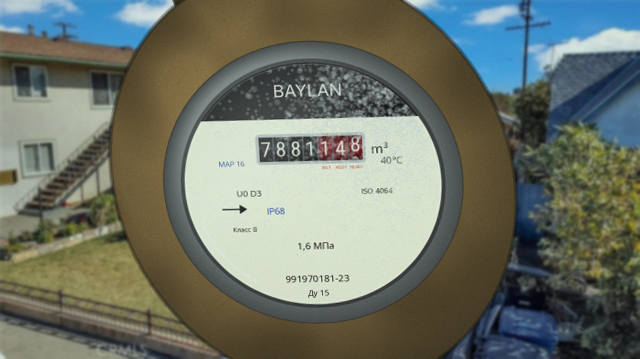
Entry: 7881.148
